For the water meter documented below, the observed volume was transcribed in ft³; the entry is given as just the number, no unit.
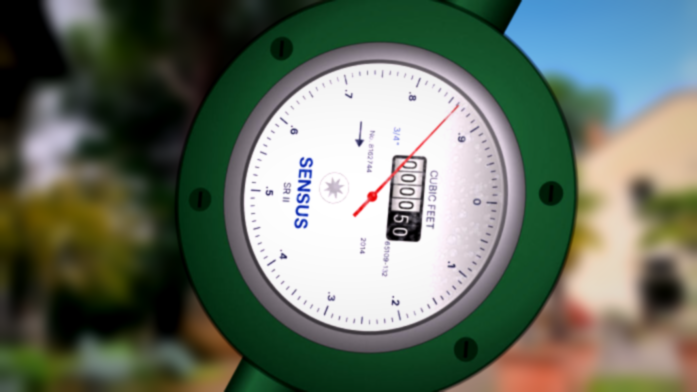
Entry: 49.86
